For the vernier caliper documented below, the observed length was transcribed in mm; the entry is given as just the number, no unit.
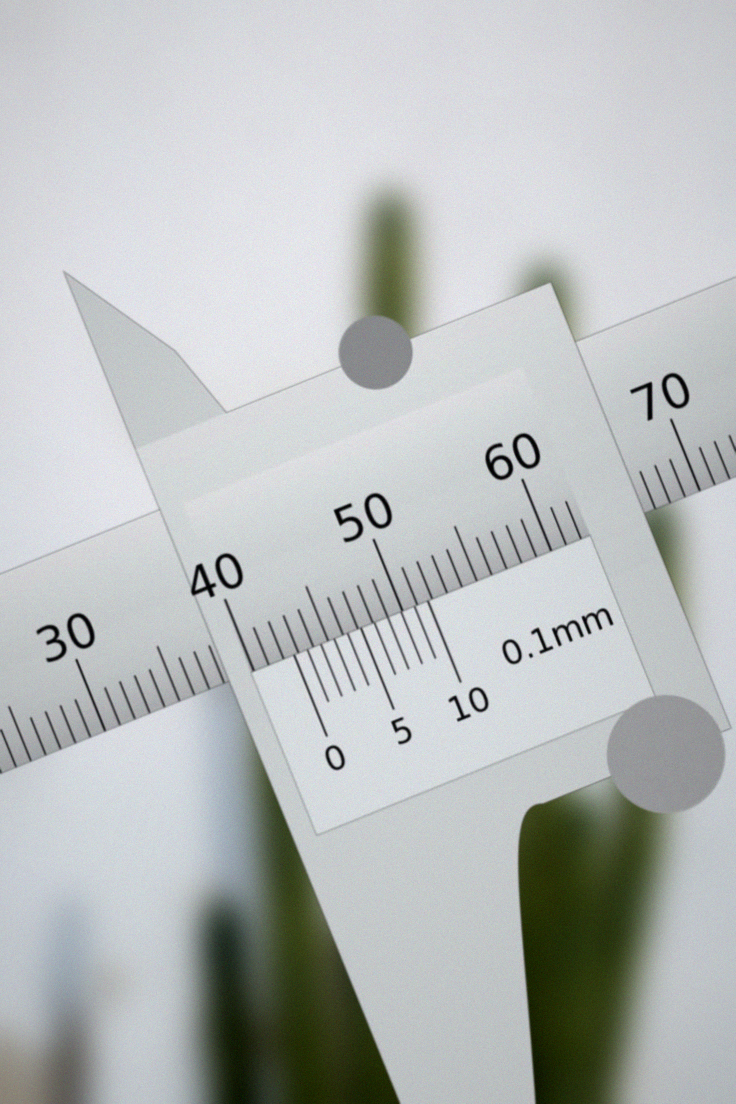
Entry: 42.7
